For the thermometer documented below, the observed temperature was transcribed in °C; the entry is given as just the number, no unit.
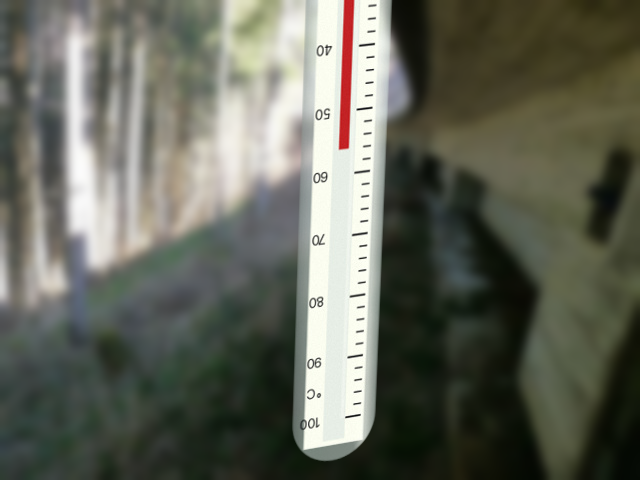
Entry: 56
